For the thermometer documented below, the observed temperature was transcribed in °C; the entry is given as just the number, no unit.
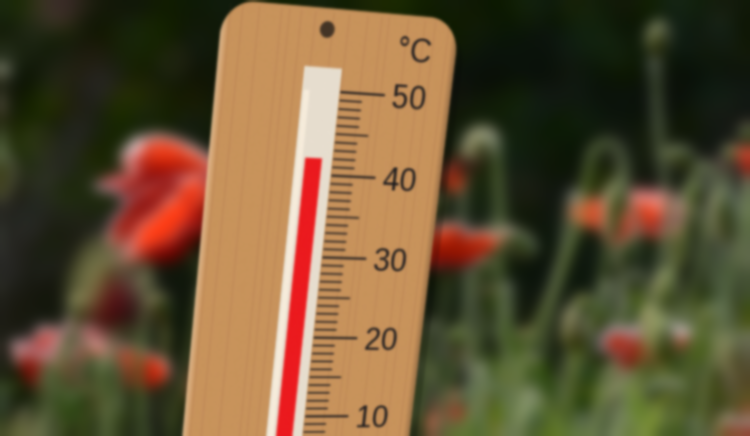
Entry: 42
